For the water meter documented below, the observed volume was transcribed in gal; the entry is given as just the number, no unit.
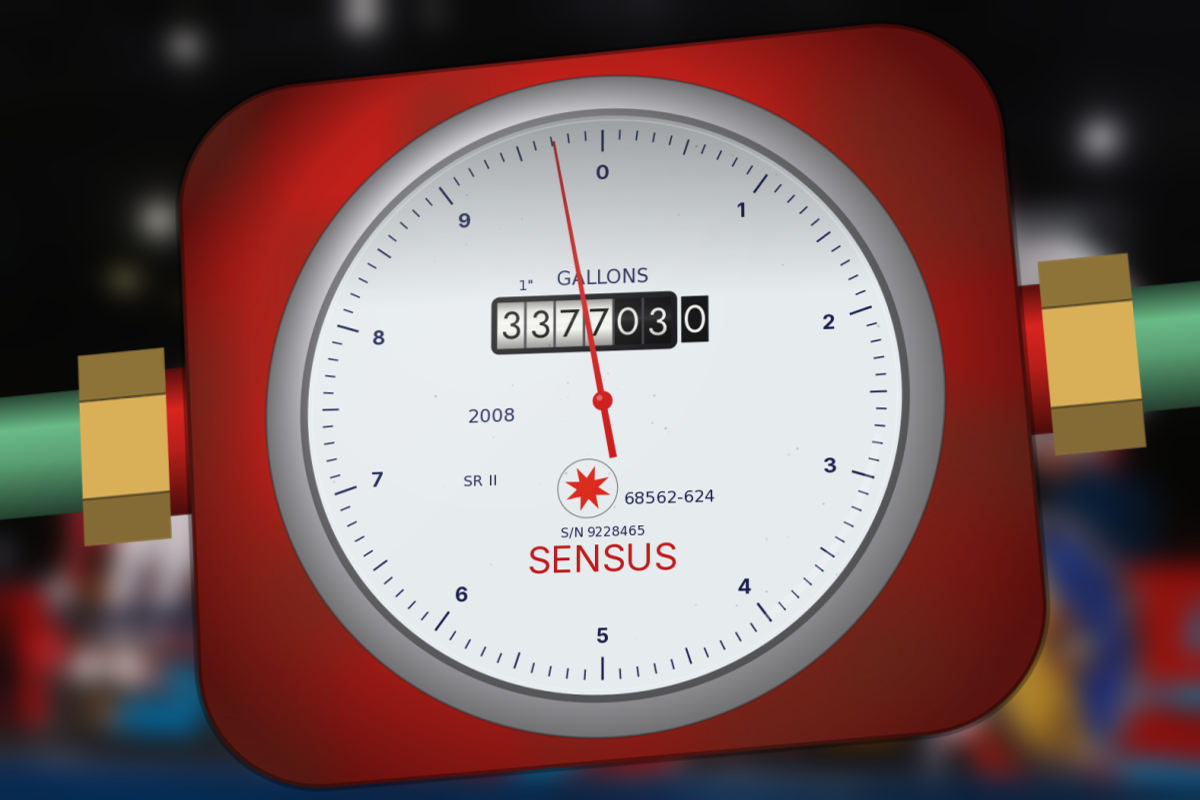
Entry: 3377029.7
